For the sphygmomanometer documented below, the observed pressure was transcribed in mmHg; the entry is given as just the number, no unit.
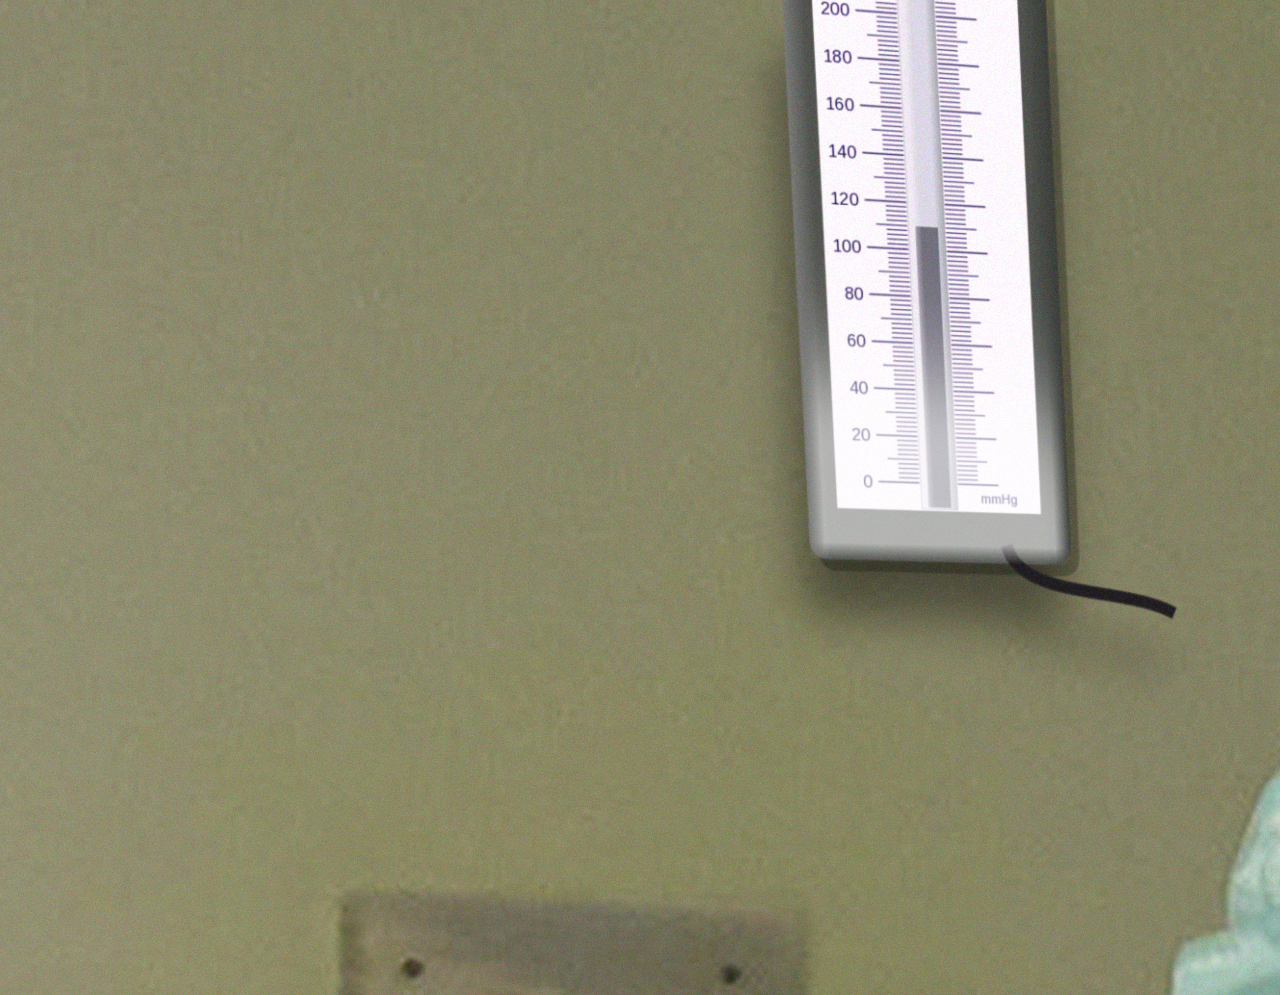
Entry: 110
